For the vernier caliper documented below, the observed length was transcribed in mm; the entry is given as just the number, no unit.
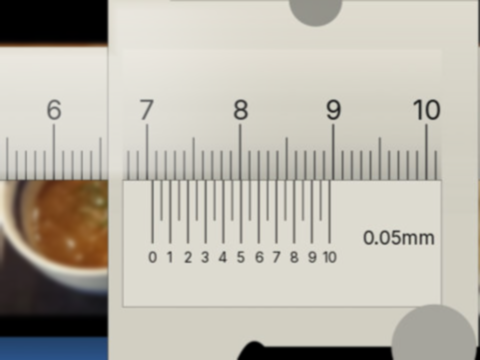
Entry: 70.6
